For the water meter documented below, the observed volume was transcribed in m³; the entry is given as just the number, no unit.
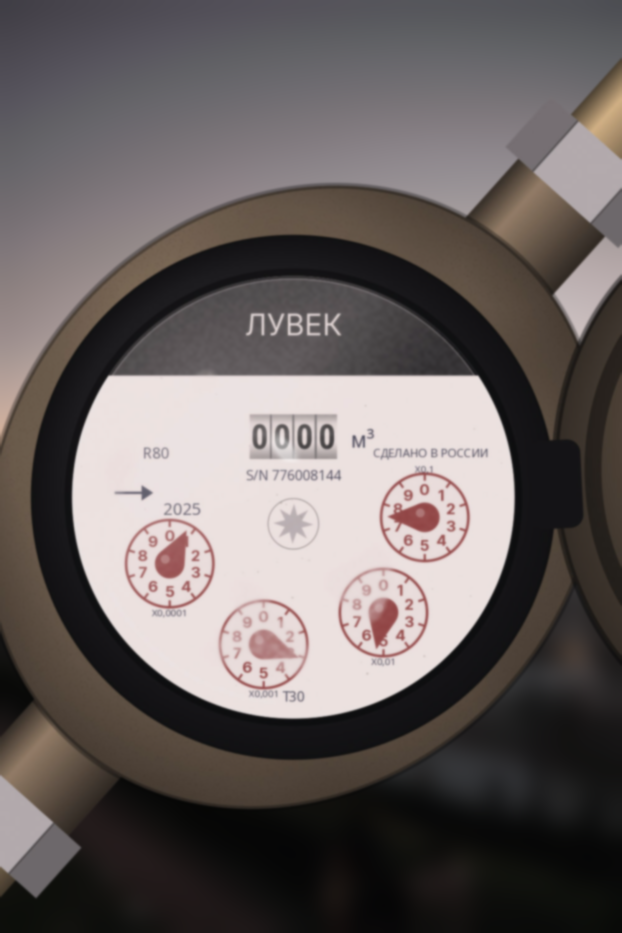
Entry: 0.7530
